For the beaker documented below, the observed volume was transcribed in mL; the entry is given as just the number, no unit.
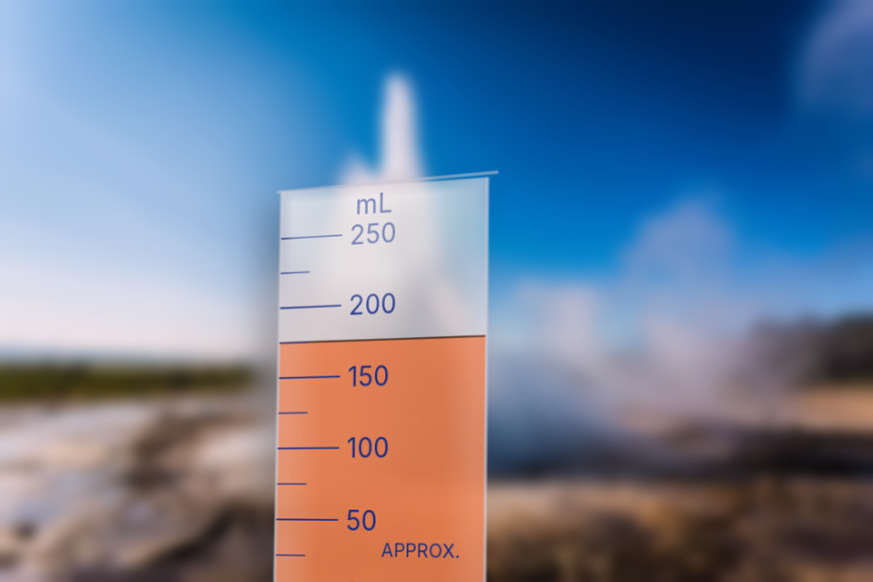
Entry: 175
